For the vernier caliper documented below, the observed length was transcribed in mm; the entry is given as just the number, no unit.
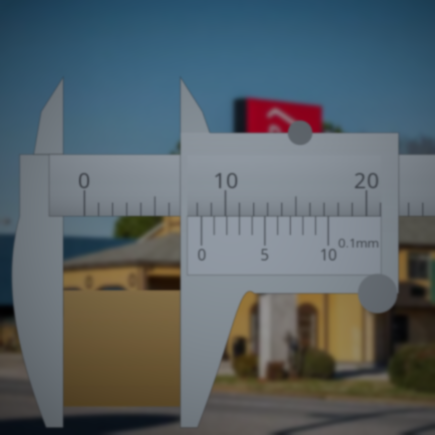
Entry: 8.3
